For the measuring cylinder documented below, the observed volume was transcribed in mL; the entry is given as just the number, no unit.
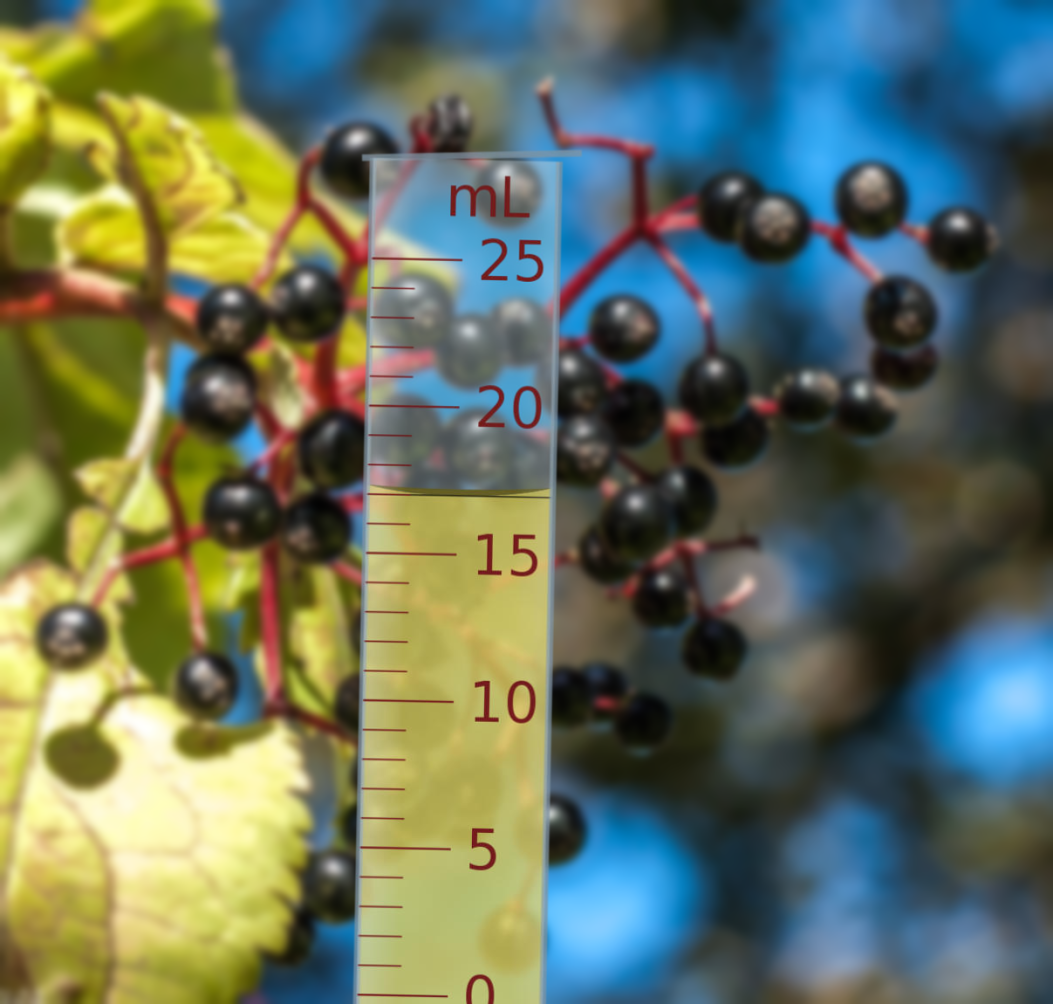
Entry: 17
